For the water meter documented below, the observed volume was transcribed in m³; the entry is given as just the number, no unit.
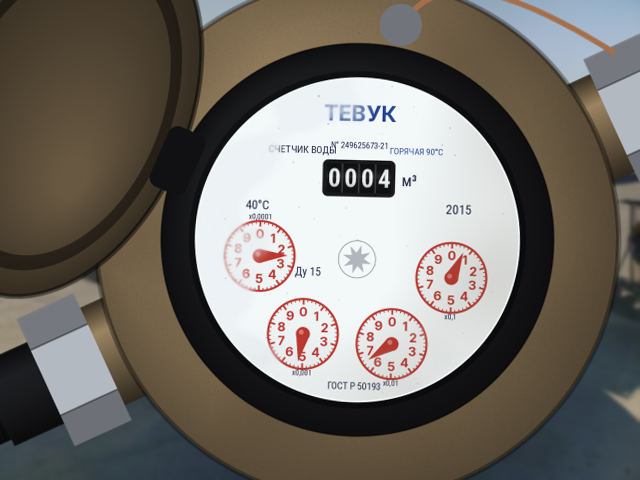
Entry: 4.0652
